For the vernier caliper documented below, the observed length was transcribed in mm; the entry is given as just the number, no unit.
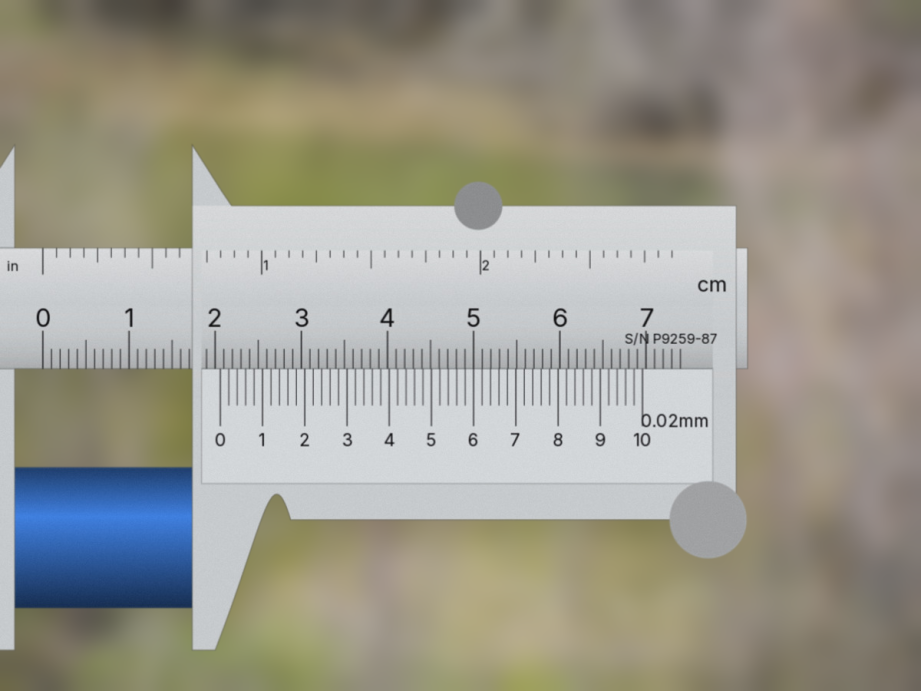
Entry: 20.6
